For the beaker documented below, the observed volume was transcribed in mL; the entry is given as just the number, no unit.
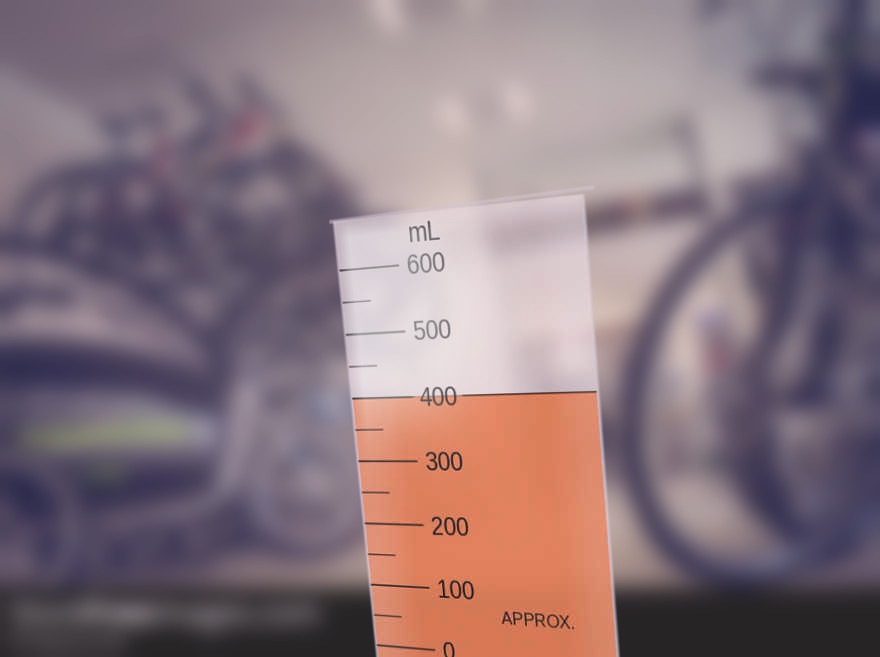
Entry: 400
